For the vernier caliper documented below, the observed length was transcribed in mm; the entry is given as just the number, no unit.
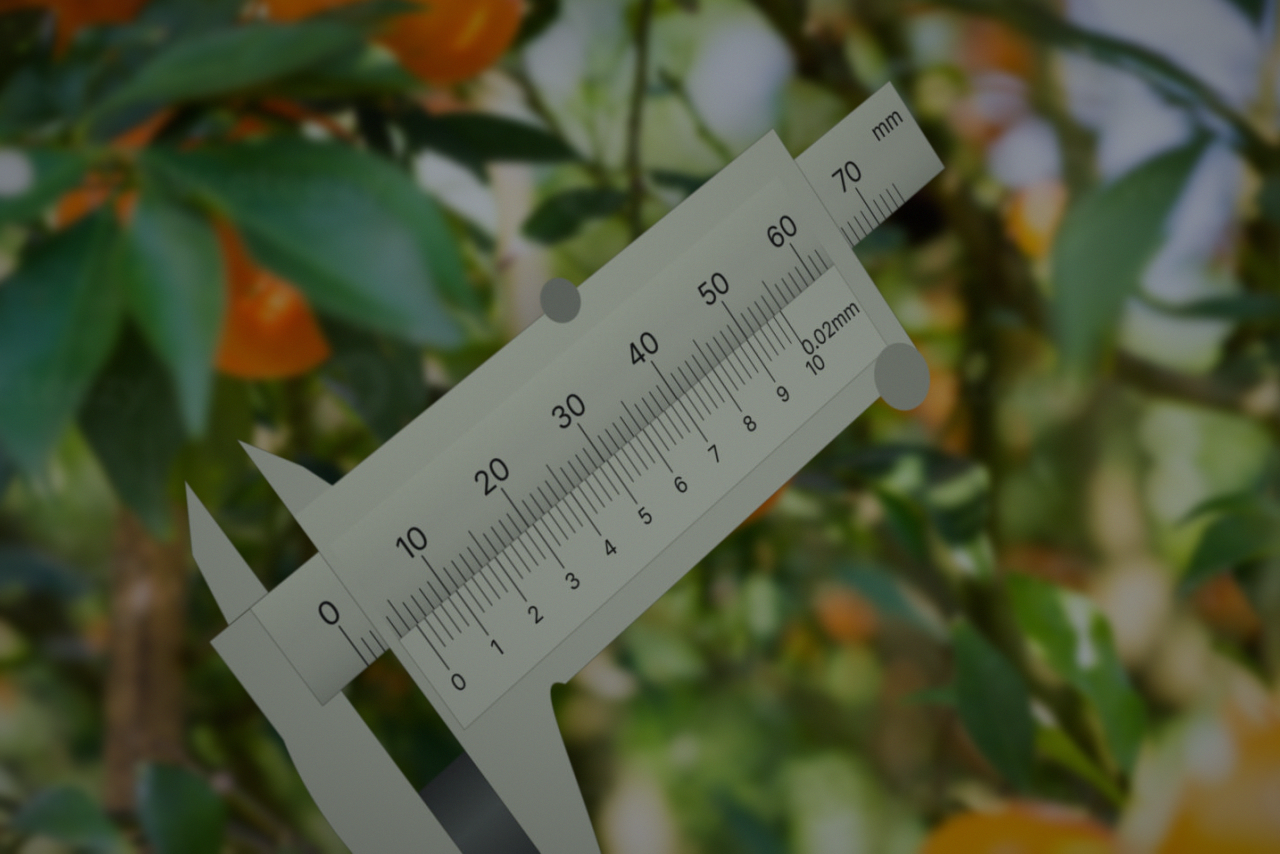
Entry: 5.8
